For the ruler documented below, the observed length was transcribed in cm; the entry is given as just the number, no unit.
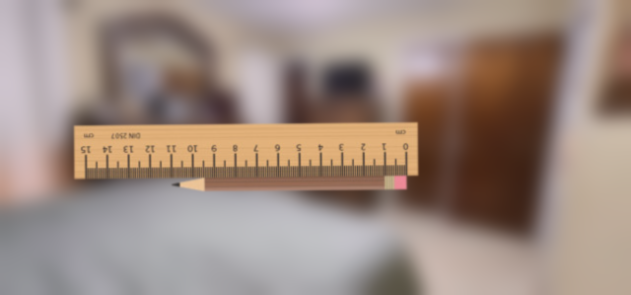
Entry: 11
